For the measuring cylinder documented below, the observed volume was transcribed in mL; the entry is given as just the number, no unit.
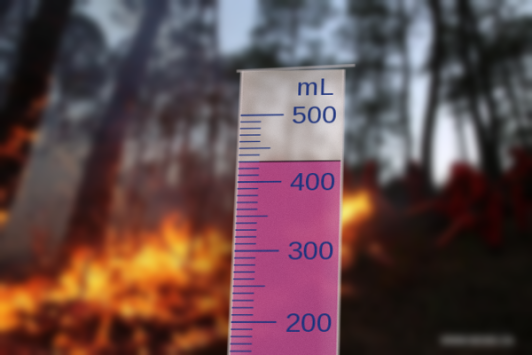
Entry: 430
